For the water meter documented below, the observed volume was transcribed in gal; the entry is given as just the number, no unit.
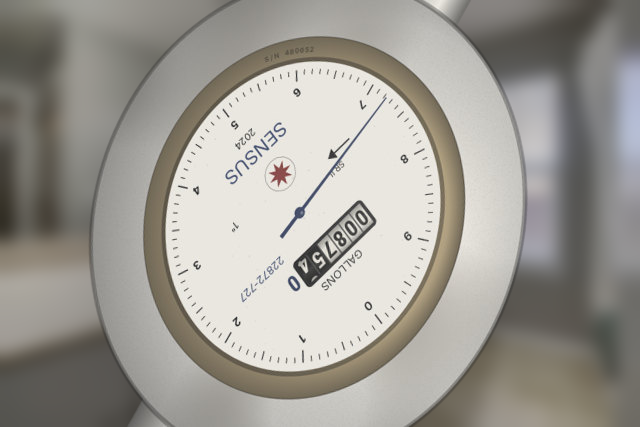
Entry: 87537.2
